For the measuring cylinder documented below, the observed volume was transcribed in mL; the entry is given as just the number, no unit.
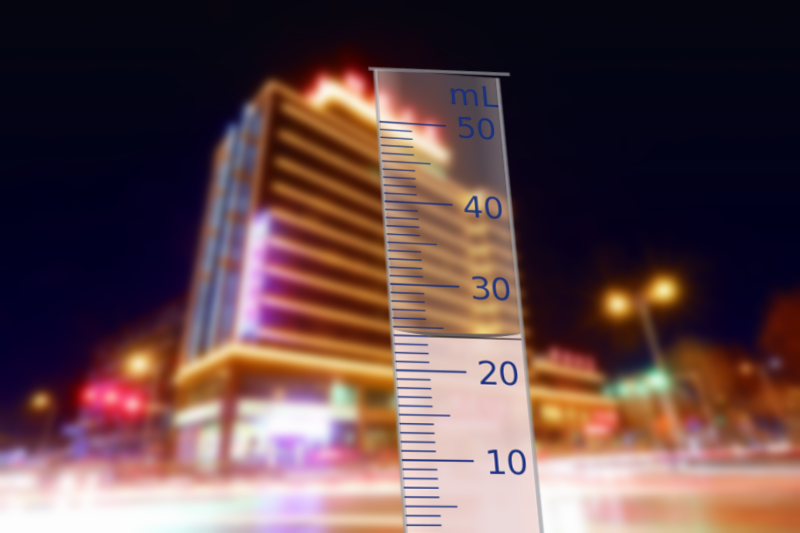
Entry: 24
